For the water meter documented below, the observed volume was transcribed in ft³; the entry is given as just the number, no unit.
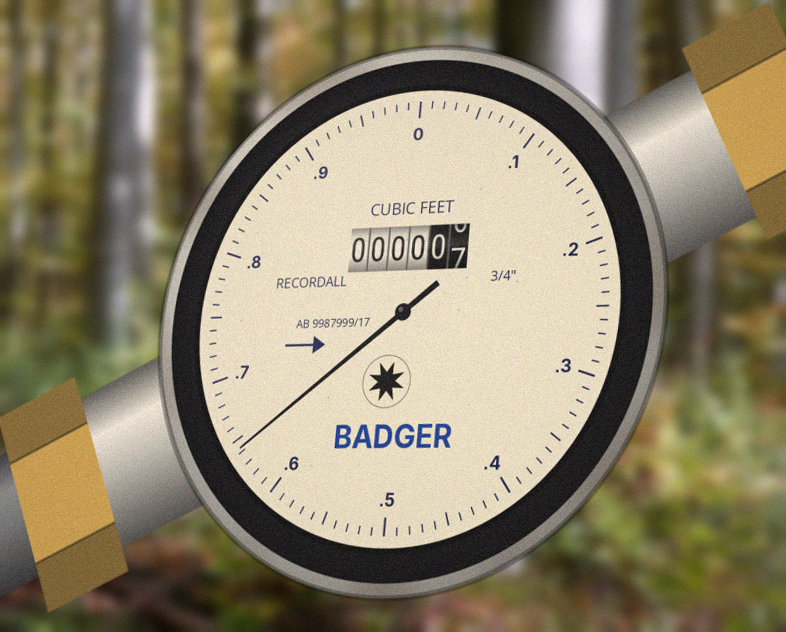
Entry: 6.64
